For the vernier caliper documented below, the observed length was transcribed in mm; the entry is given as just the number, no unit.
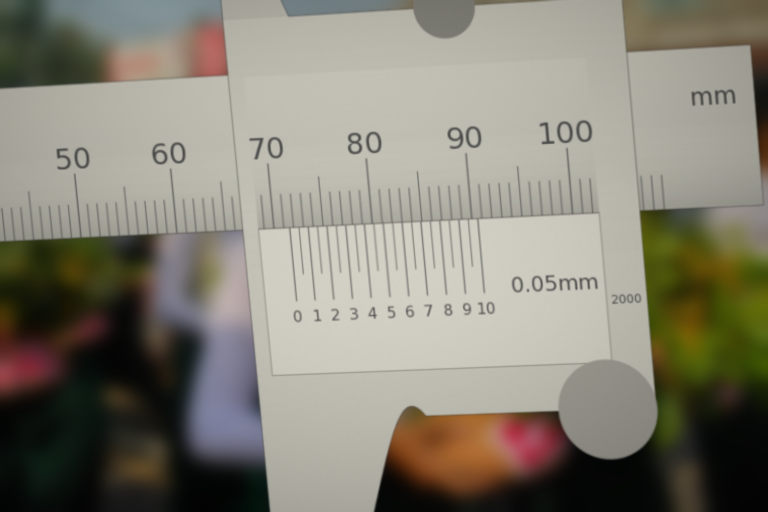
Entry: 71.6
